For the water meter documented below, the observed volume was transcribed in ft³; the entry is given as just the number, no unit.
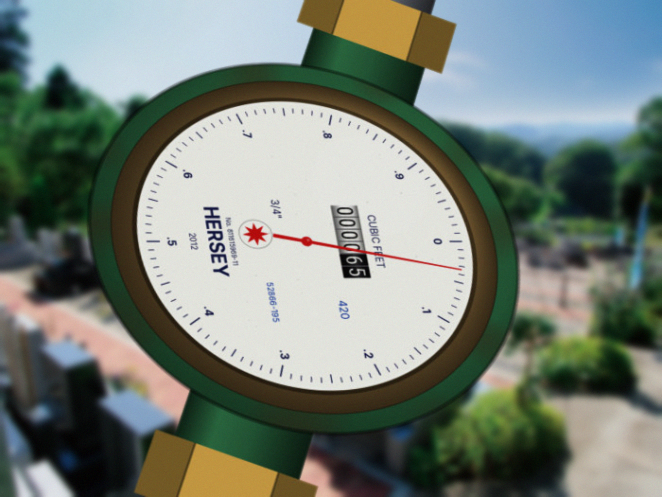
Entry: 65.03
